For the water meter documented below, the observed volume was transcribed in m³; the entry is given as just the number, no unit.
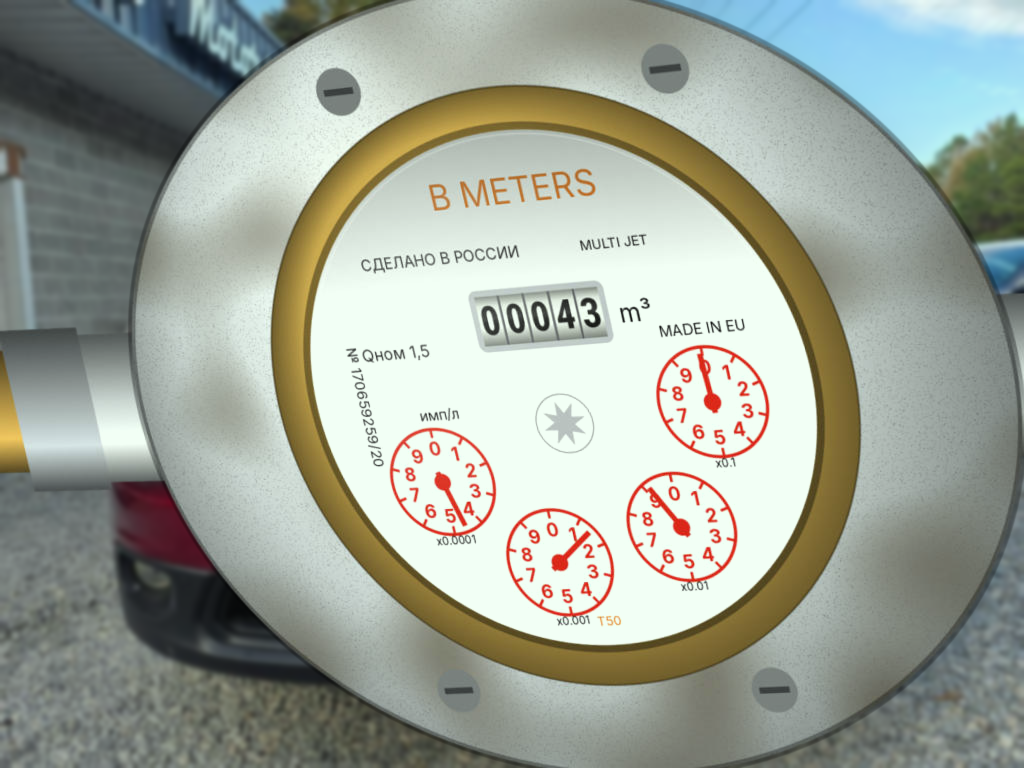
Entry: 42.9914
